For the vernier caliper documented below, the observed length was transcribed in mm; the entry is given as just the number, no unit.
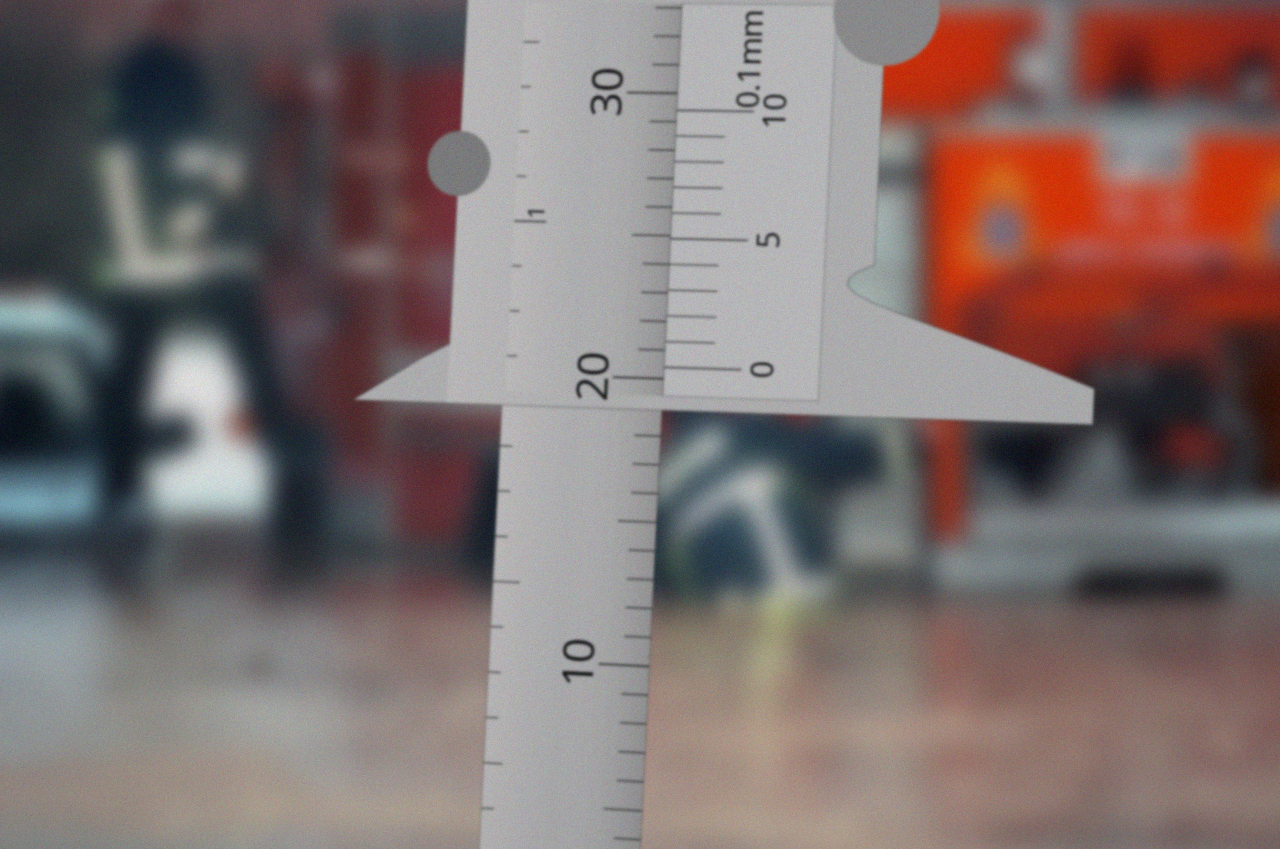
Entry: 20.4
